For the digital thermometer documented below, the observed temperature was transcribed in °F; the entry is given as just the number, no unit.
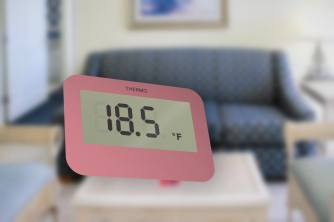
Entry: 18.5
